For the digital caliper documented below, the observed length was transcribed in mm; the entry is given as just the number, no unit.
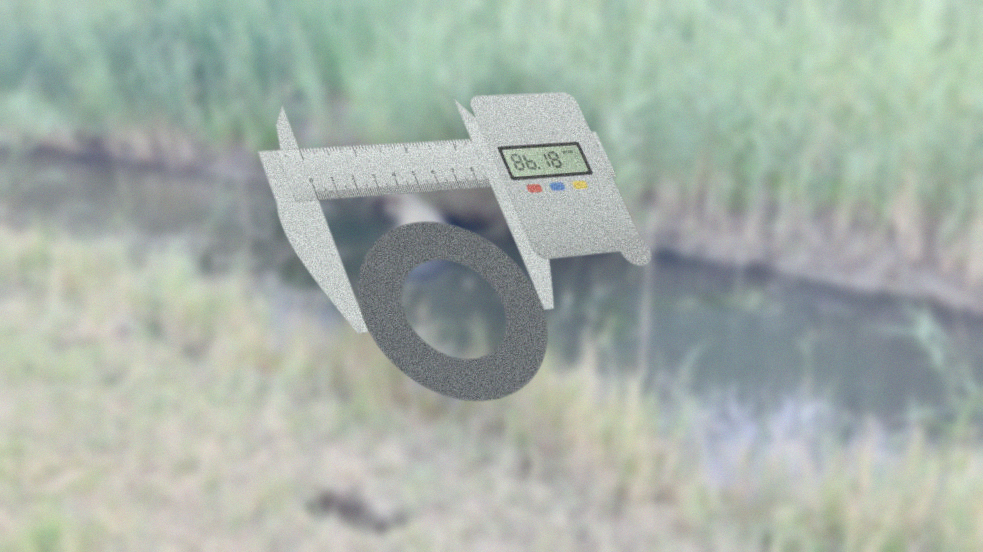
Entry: 86.18
